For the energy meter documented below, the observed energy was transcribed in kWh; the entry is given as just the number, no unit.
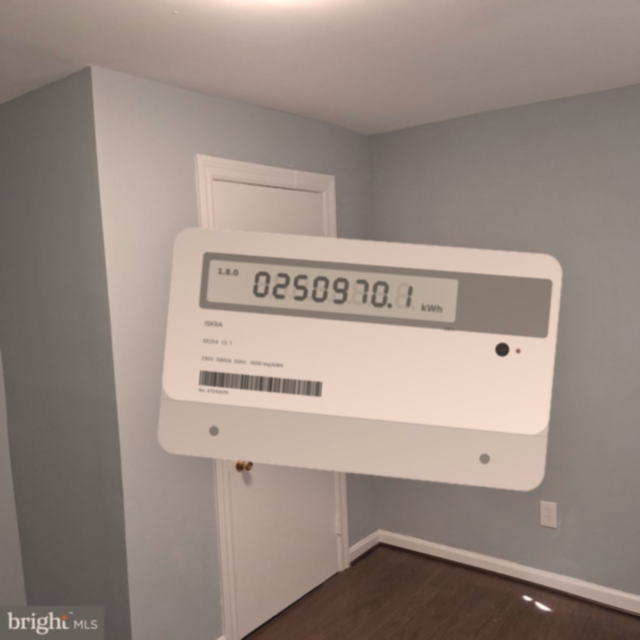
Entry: 250970.1
